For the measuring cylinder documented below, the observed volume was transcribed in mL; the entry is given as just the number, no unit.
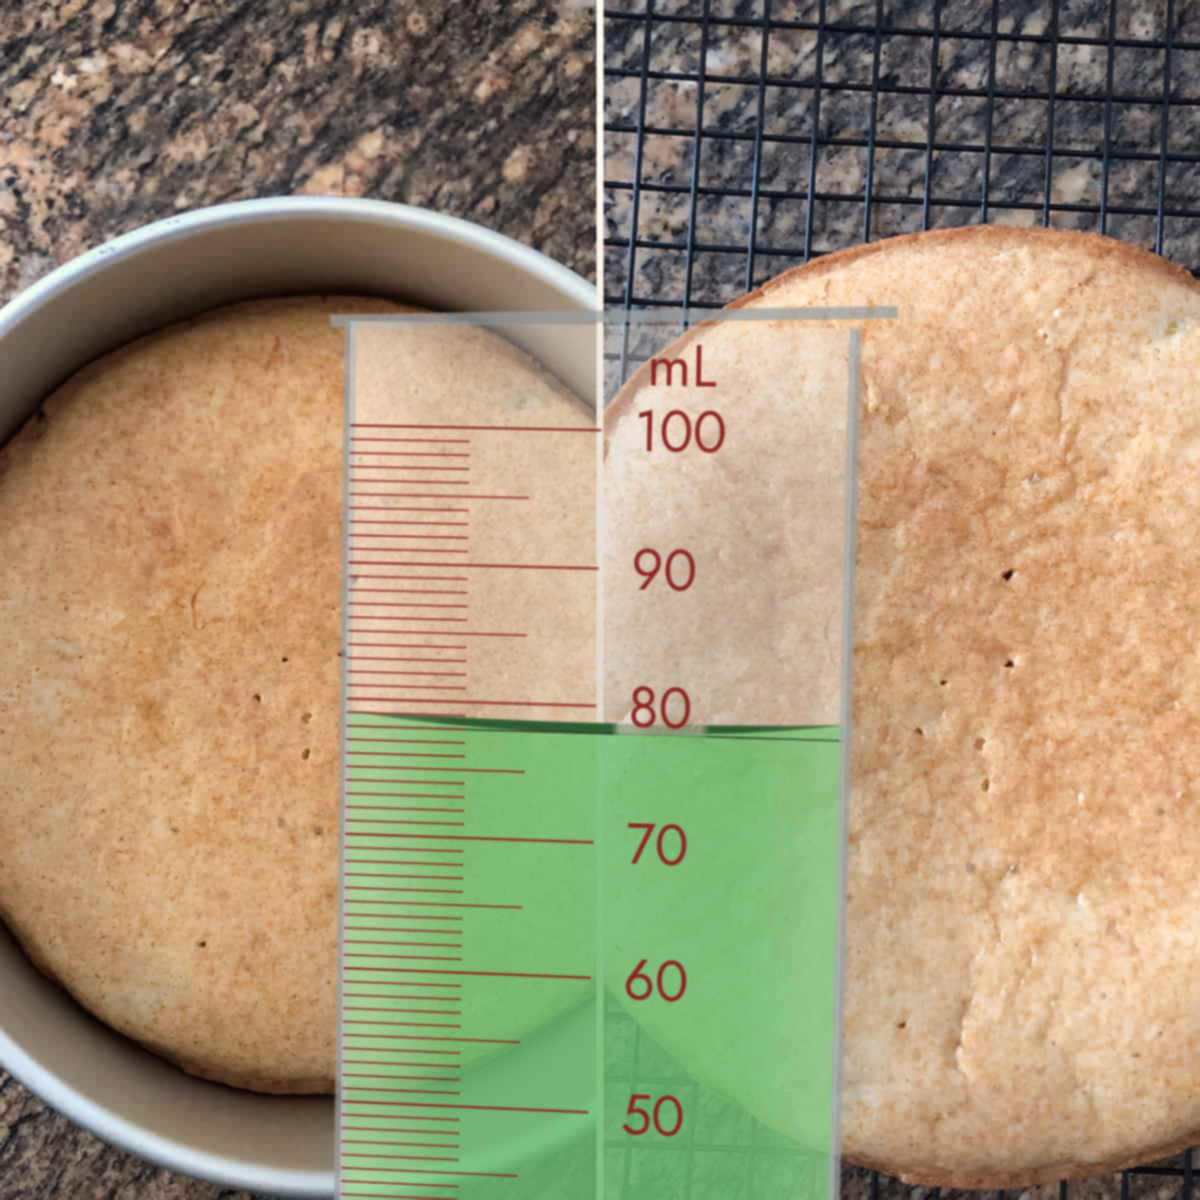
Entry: 78
